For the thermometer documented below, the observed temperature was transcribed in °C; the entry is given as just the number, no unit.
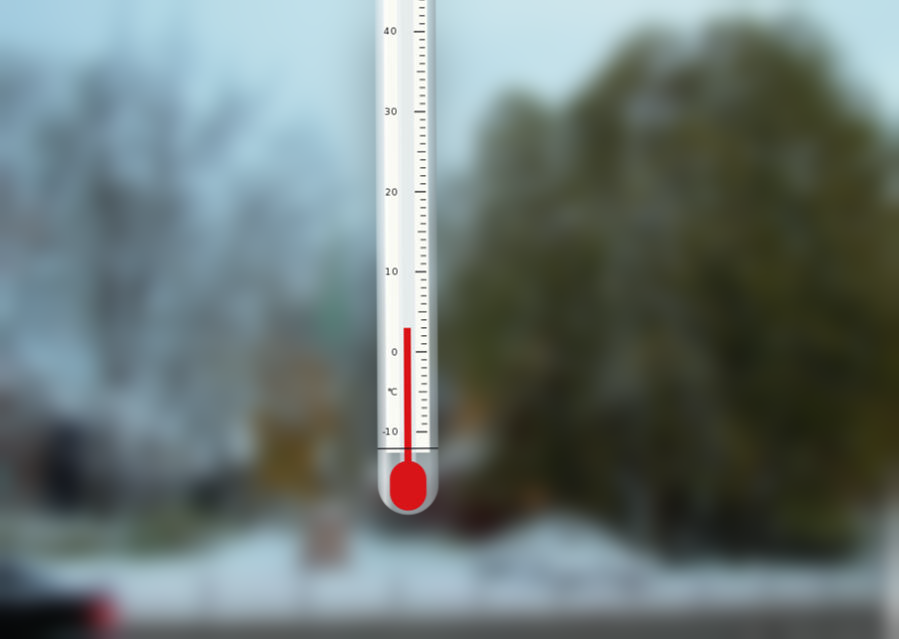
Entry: 3
